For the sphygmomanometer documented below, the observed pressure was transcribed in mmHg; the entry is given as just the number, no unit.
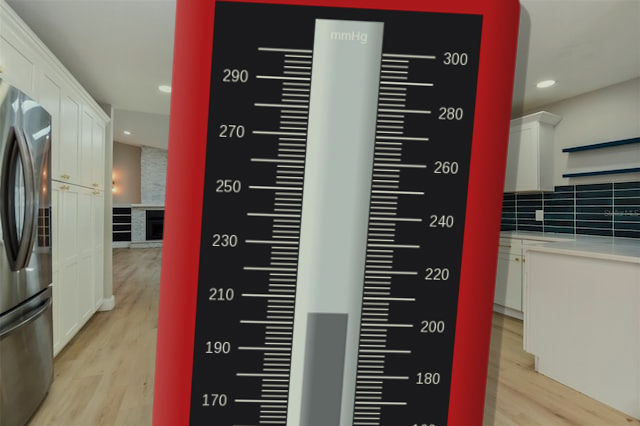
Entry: 204
